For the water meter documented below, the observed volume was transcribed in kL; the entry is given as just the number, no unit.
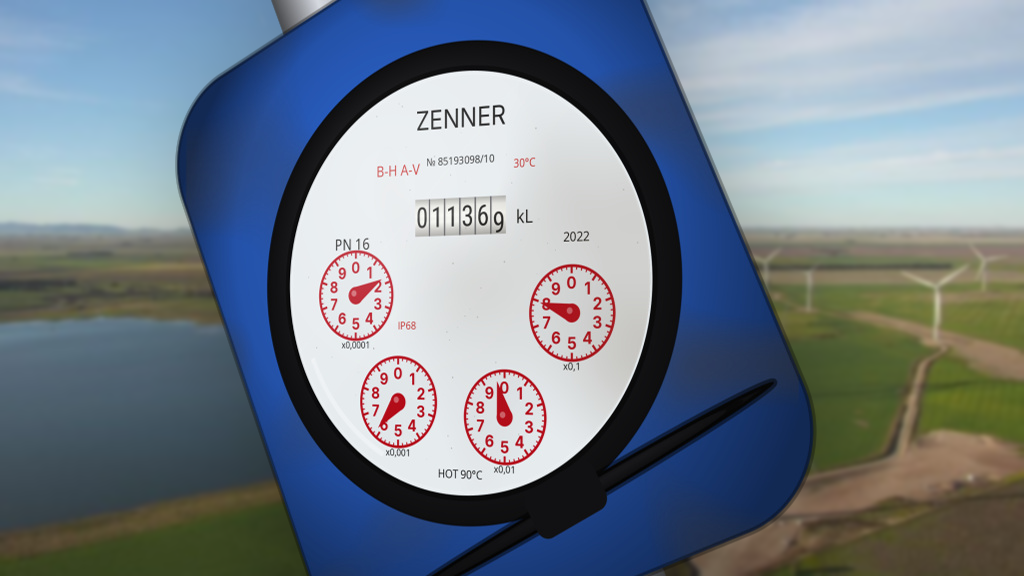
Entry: 11368.7961
